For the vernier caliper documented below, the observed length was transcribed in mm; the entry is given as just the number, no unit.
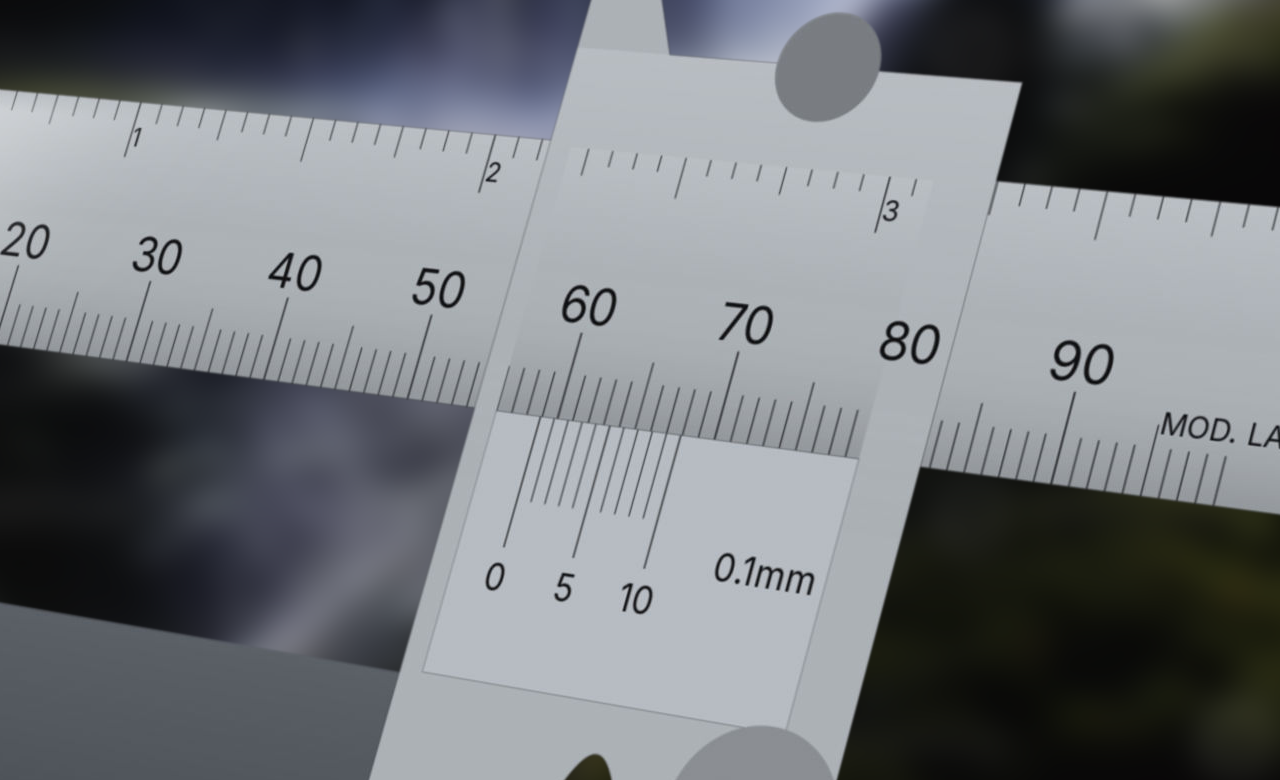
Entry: 58.9
